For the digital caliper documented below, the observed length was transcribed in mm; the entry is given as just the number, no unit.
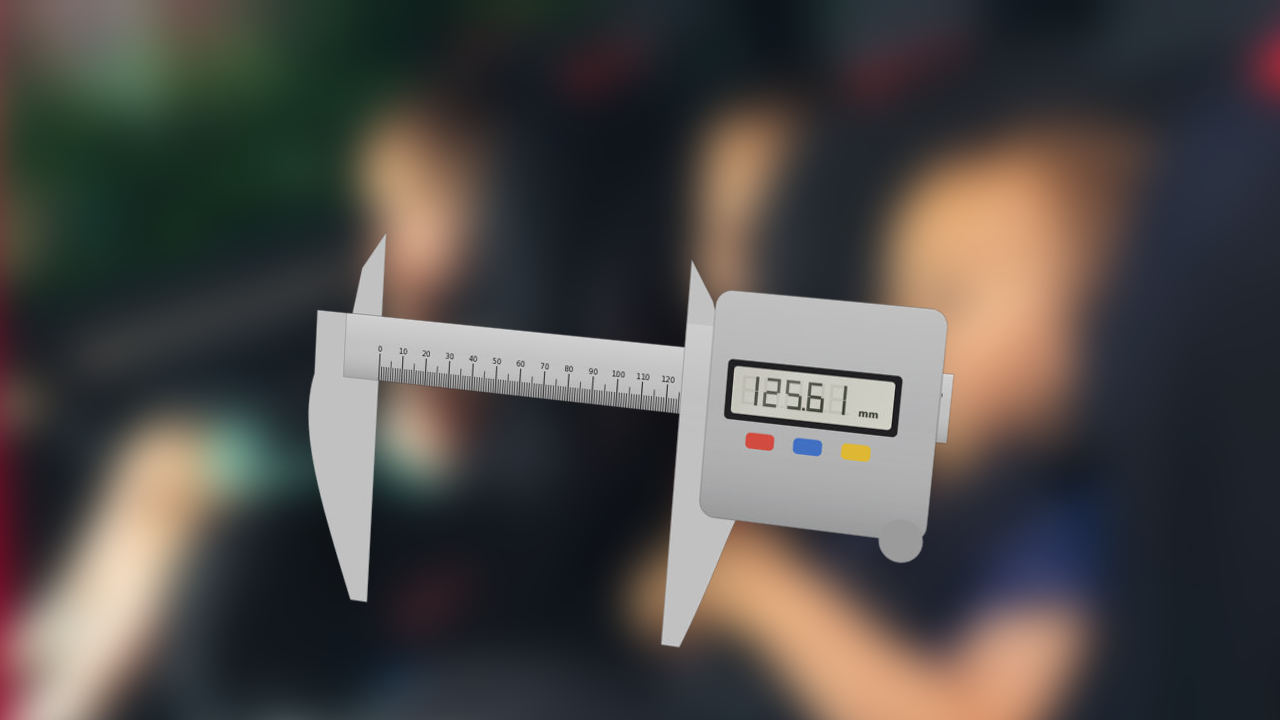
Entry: 125.61
